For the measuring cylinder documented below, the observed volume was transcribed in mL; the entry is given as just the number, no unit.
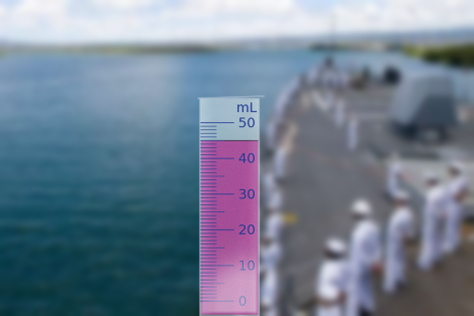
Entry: 45
